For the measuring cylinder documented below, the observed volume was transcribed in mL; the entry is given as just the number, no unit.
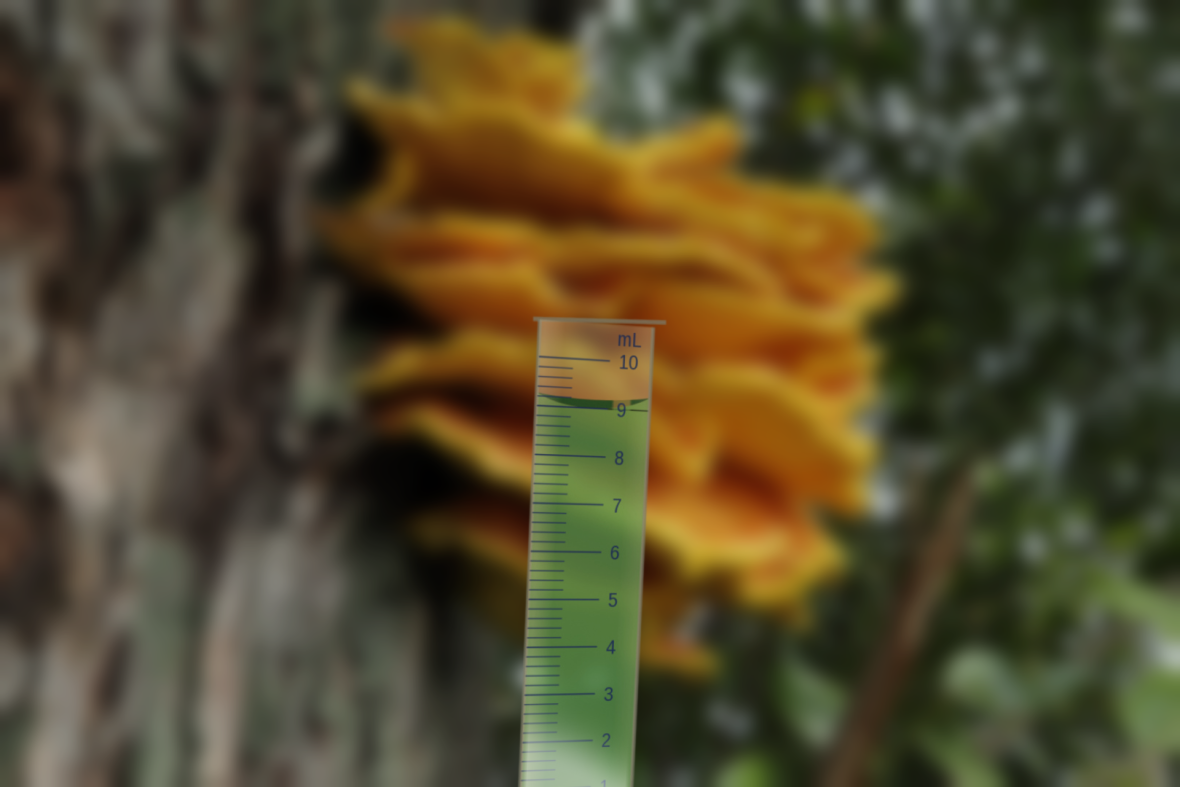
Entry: 9
